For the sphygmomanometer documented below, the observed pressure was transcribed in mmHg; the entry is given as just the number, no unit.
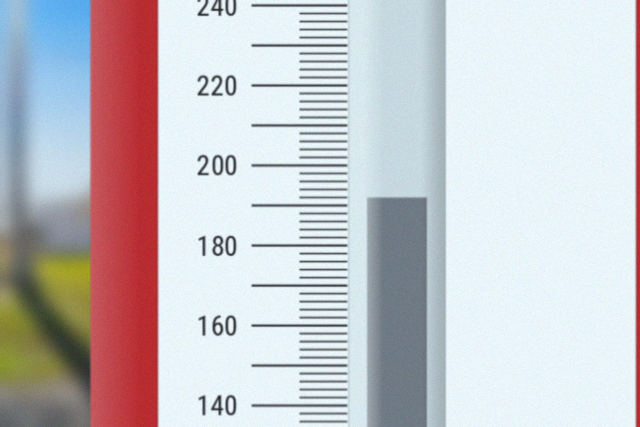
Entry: 192
